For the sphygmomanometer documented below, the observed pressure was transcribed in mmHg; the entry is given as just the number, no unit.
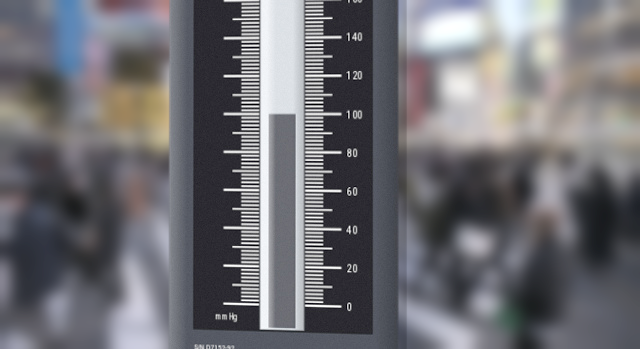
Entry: 100
